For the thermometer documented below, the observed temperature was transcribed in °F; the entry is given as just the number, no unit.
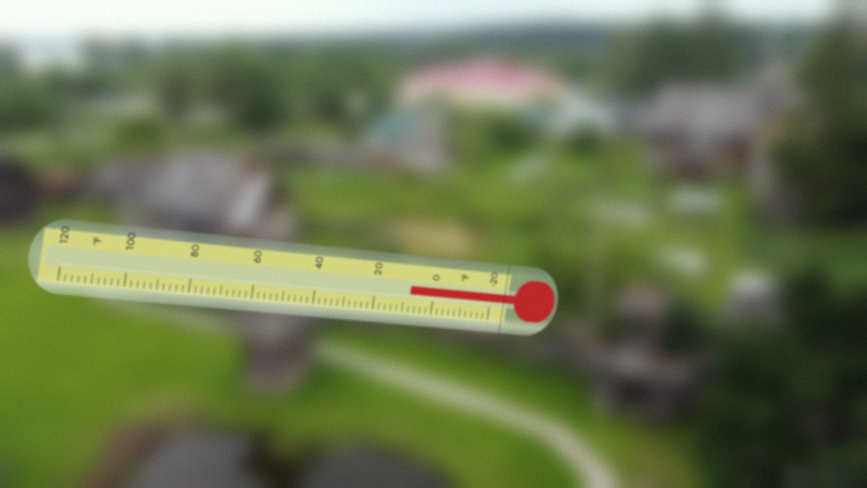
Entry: 8
